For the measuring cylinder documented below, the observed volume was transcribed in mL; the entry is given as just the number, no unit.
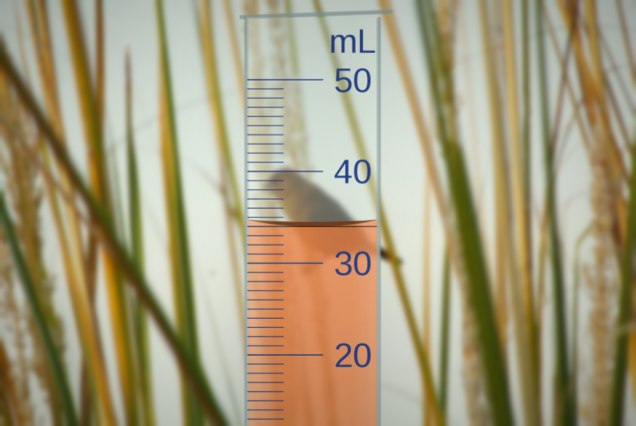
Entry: 34
